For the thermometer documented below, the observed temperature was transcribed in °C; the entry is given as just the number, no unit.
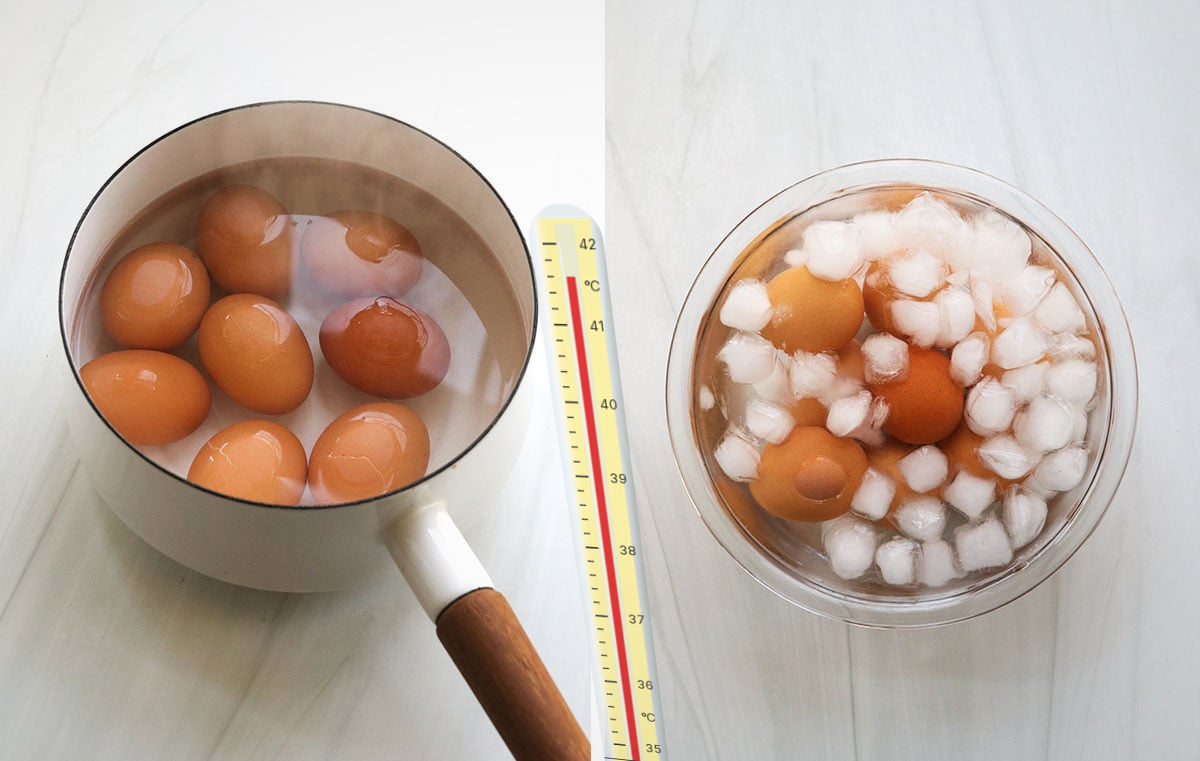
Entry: 41.6
